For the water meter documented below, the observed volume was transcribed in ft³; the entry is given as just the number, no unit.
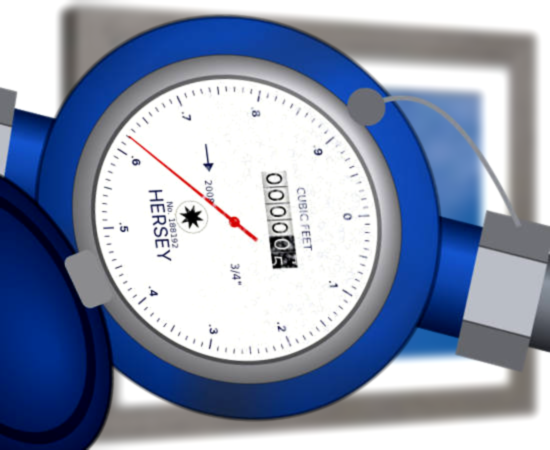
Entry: 4.62
